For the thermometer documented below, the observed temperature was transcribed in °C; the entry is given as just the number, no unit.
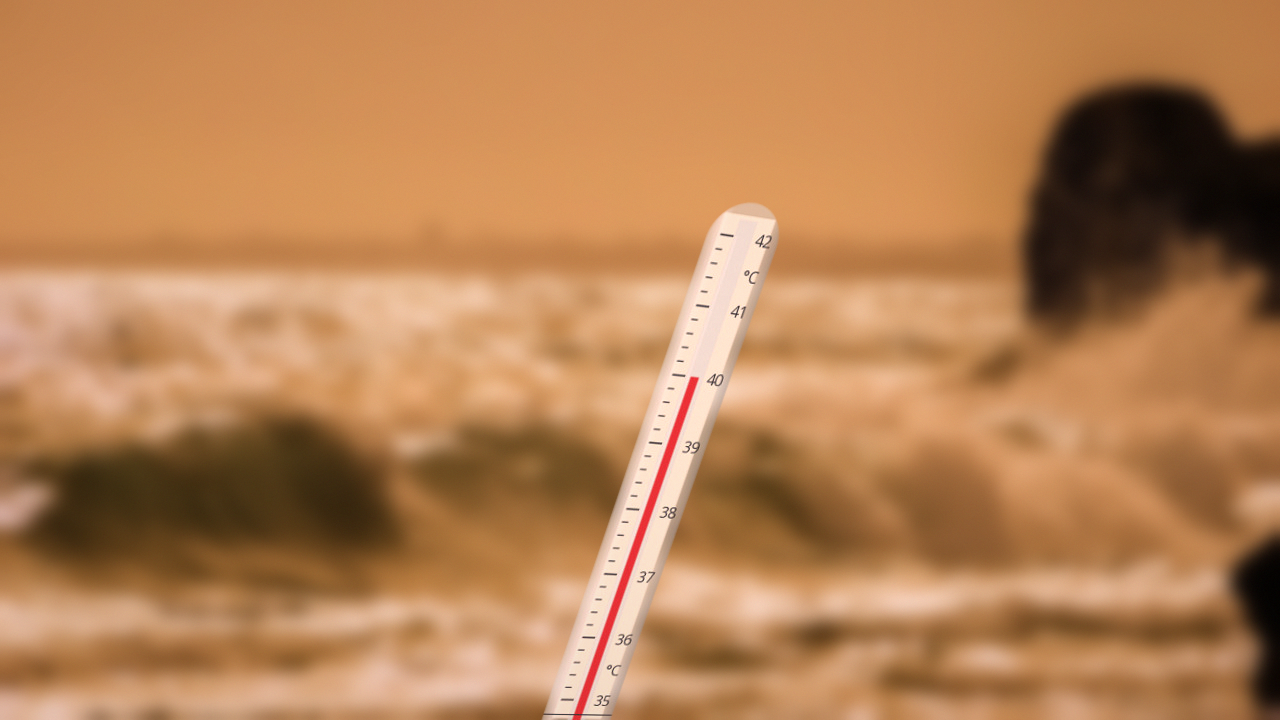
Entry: 40
